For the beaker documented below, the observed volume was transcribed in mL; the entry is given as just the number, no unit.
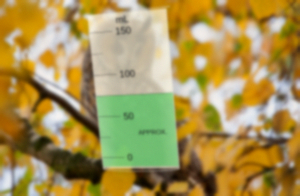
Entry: 75
